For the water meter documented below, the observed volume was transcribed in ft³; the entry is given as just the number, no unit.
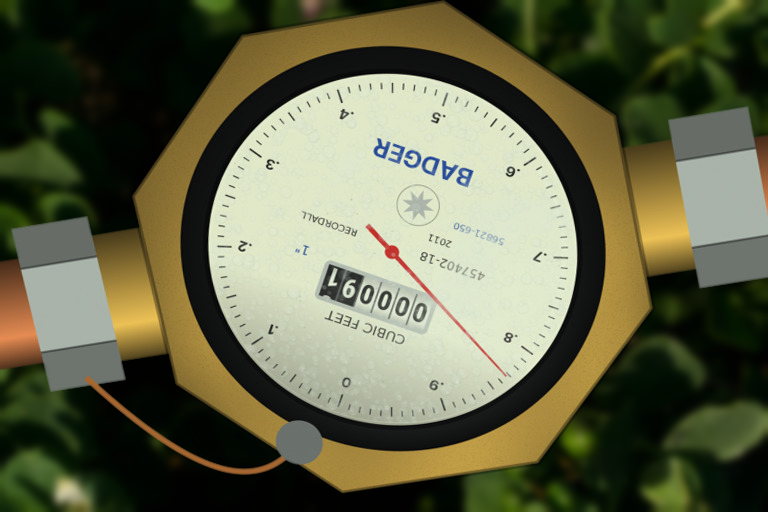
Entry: 90.83
